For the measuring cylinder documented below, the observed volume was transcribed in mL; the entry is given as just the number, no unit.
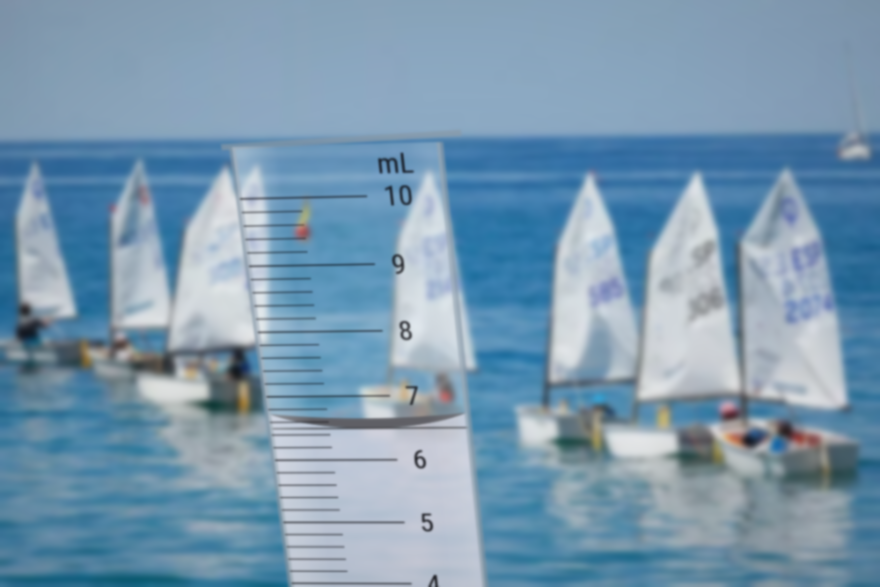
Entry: 6.5
